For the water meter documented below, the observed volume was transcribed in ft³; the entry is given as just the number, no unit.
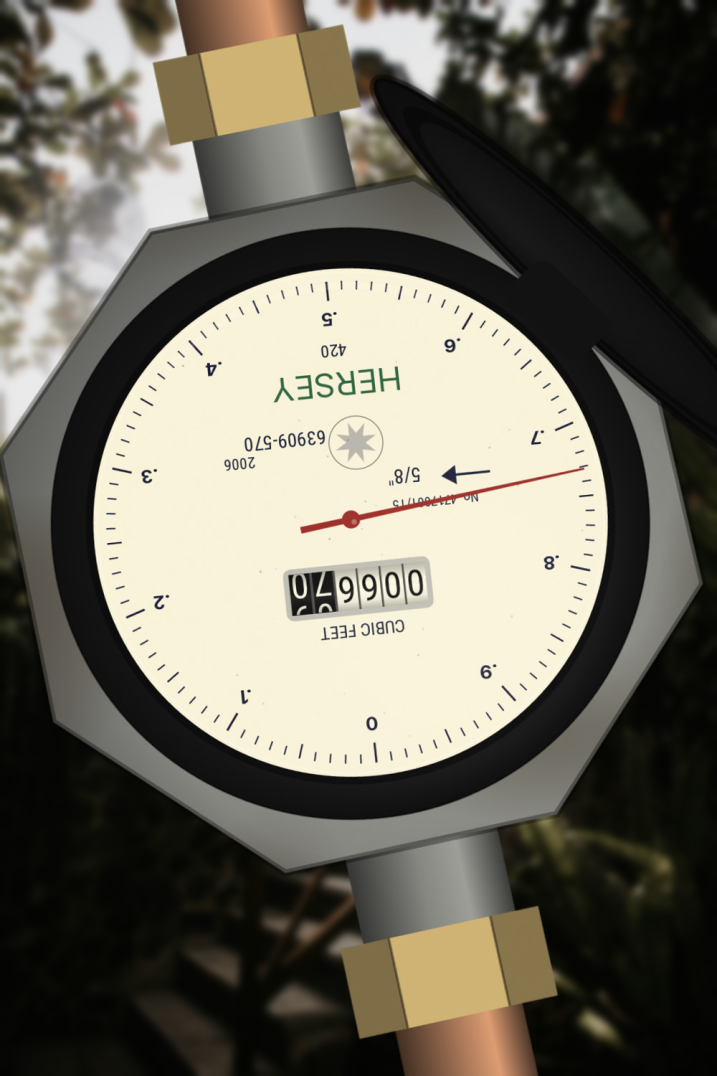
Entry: 6669.73
